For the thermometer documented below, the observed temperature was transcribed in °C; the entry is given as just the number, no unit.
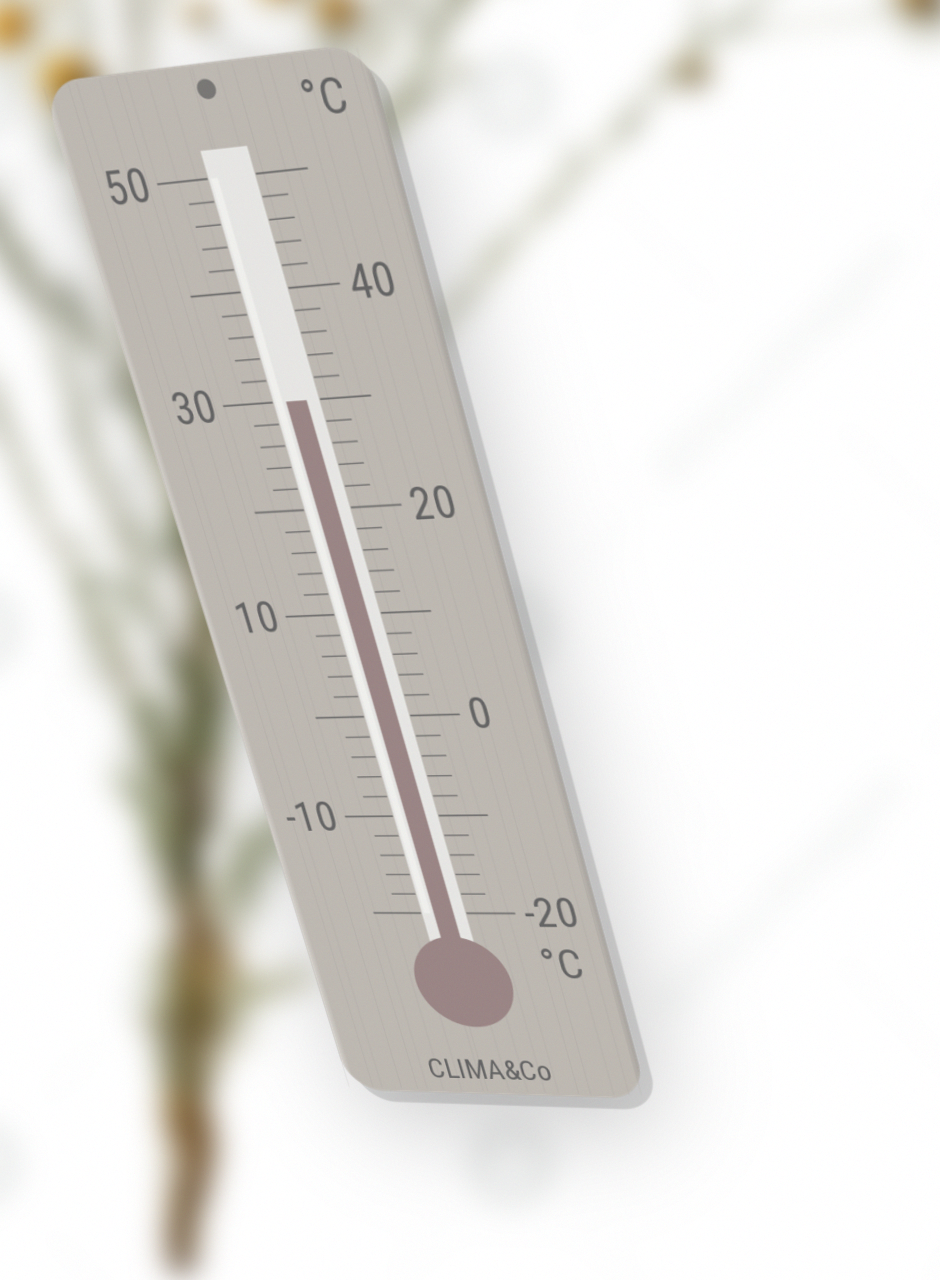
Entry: 30
